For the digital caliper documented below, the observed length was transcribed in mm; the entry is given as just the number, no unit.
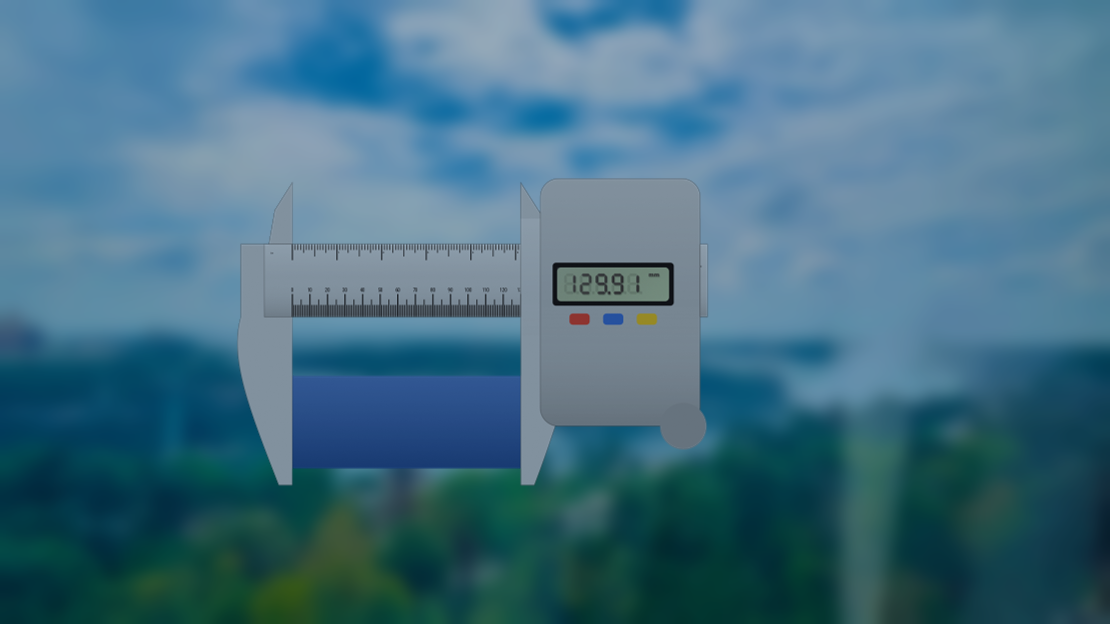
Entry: 129.91
